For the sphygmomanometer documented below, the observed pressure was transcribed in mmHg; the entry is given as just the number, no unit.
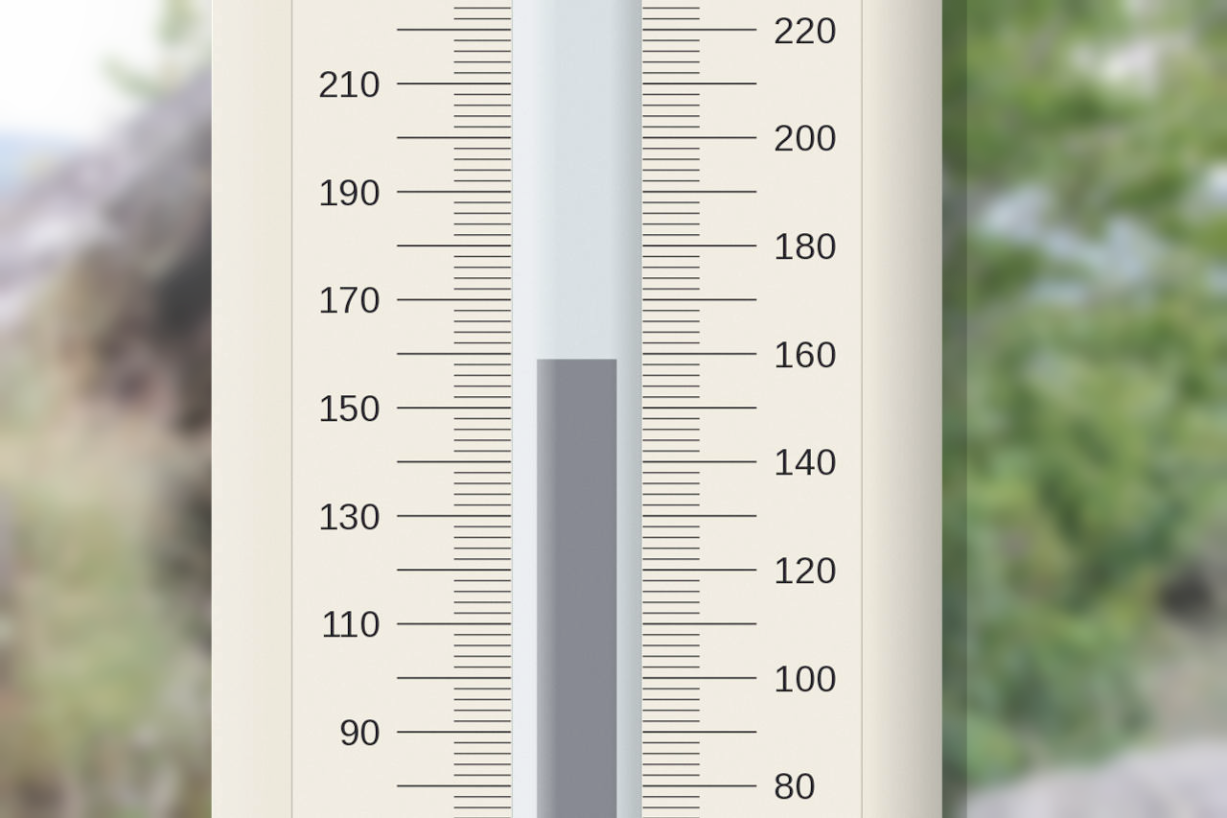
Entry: 159
